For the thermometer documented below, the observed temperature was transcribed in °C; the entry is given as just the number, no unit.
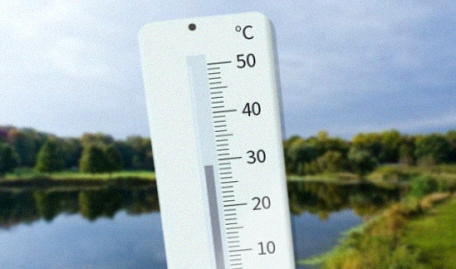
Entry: 29
